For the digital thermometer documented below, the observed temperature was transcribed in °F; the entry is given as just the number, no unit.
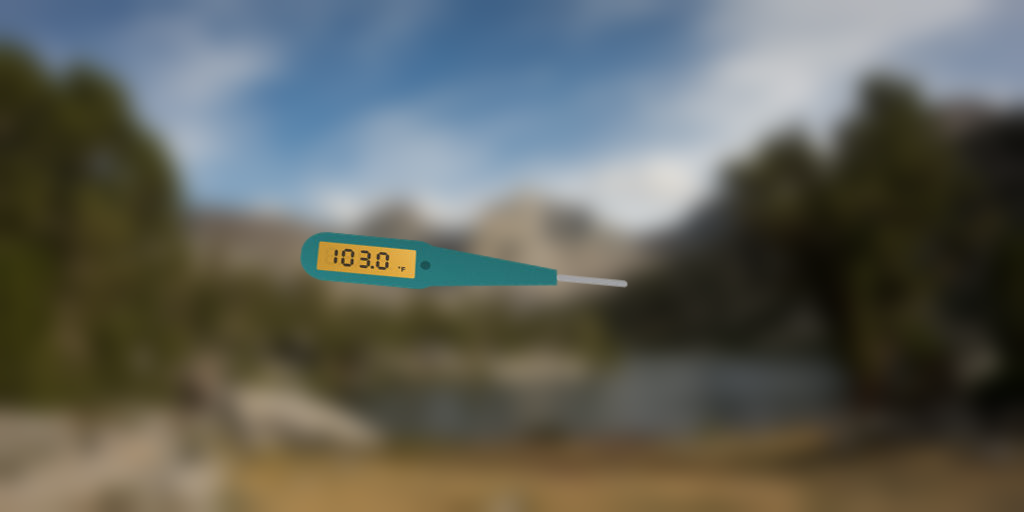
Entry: 103.0
